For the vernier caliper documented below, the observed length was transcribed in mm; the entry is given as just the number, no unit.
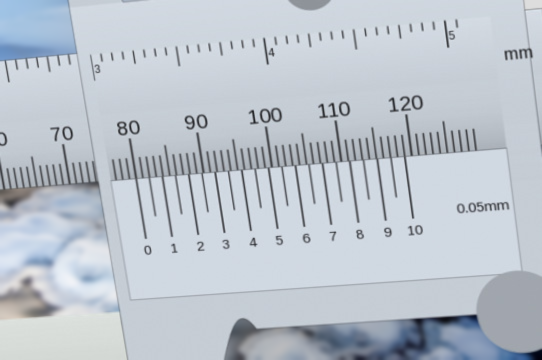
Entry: 80.0
